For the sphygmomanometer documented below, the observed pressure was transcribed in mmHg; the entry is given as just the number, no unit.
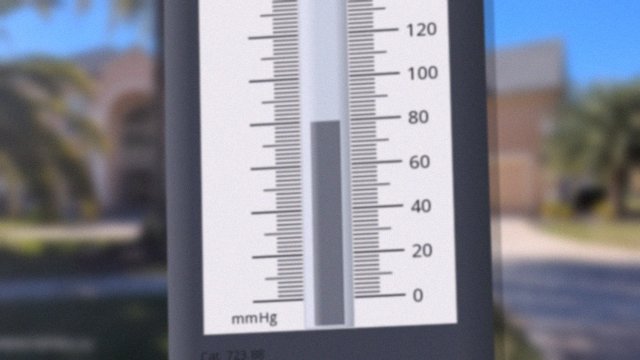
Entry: 80
